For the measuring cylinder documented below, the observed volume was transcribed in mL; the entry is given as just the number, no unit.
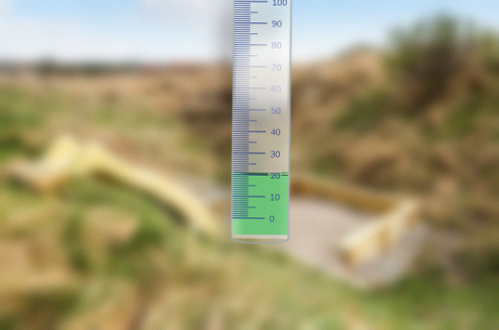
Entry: 20
